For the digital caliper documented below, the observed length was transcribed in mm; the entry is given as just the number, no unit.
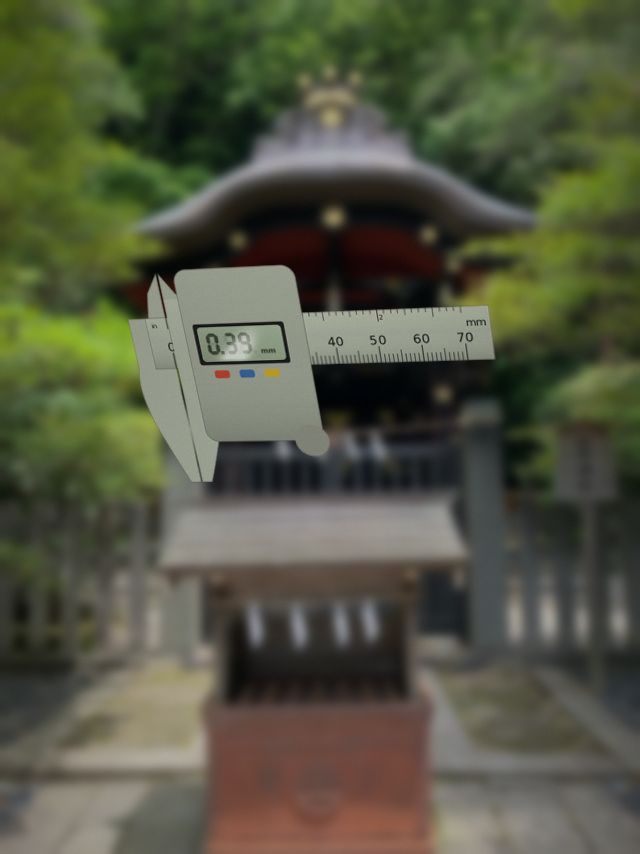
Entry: 0.39
